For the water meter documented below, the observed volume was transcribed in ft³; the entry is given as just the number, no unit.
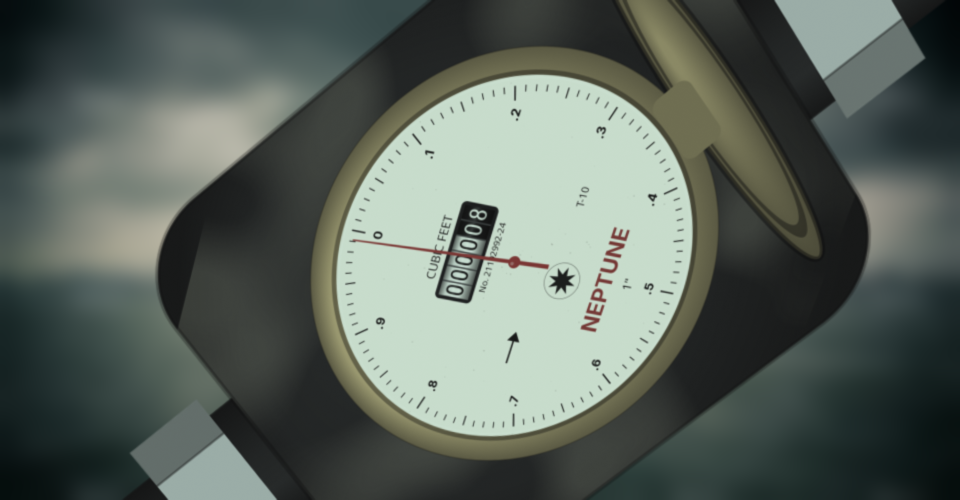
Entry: 7.99
